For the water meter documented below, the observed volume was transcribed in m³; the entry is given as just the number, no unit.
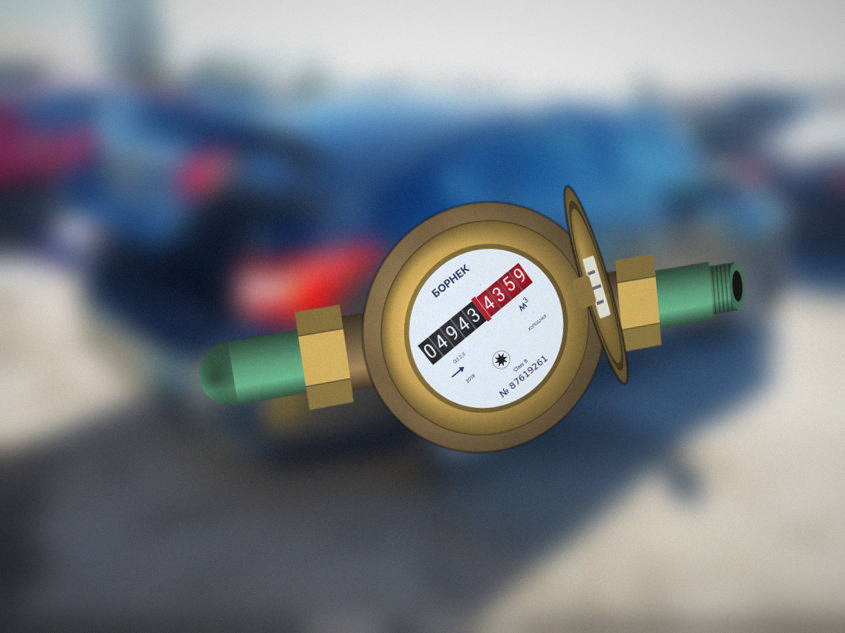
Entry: 4943.4359
